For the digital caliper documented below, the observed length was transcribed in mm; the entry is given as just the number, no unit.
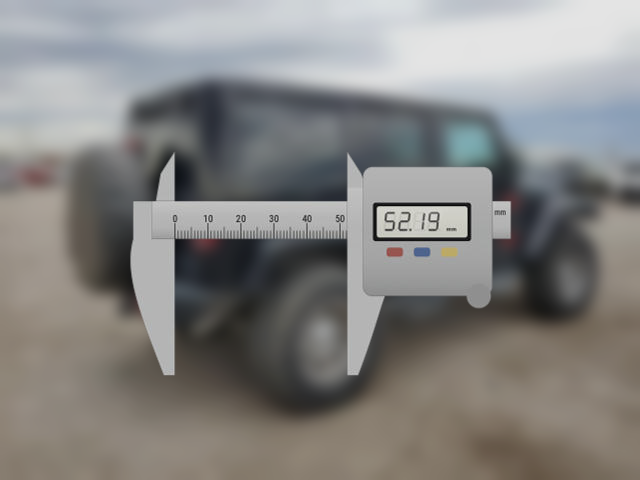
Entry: 52.19
